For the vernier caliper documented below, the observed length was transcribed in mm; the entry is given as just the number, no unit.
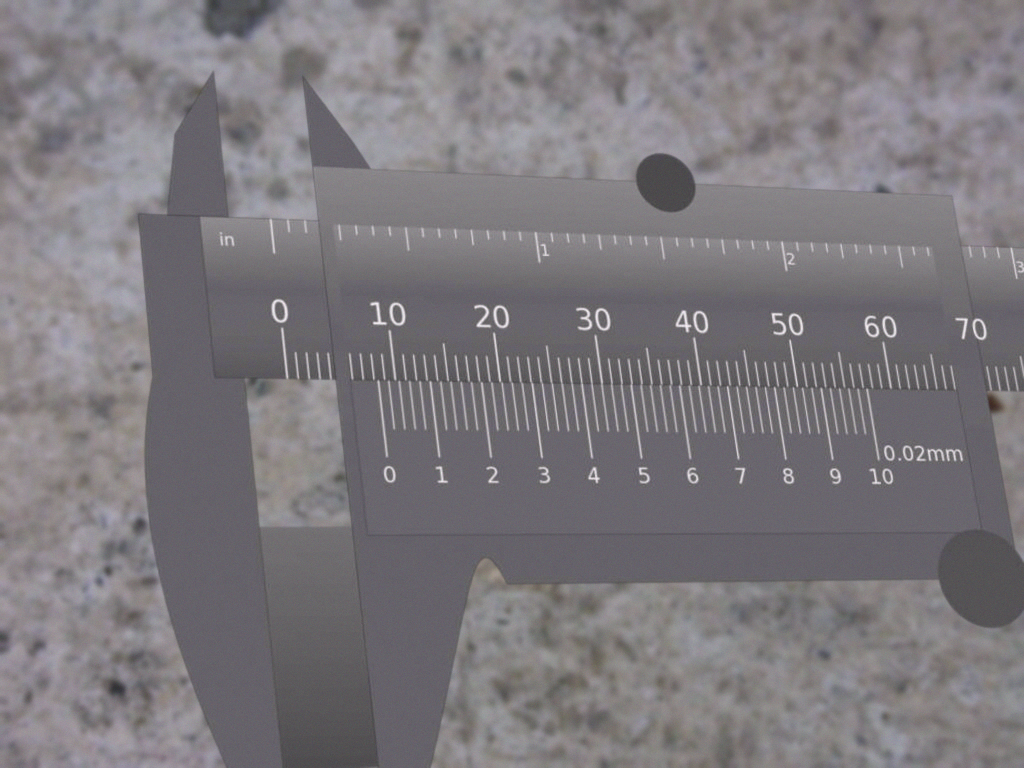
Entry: 8.4
